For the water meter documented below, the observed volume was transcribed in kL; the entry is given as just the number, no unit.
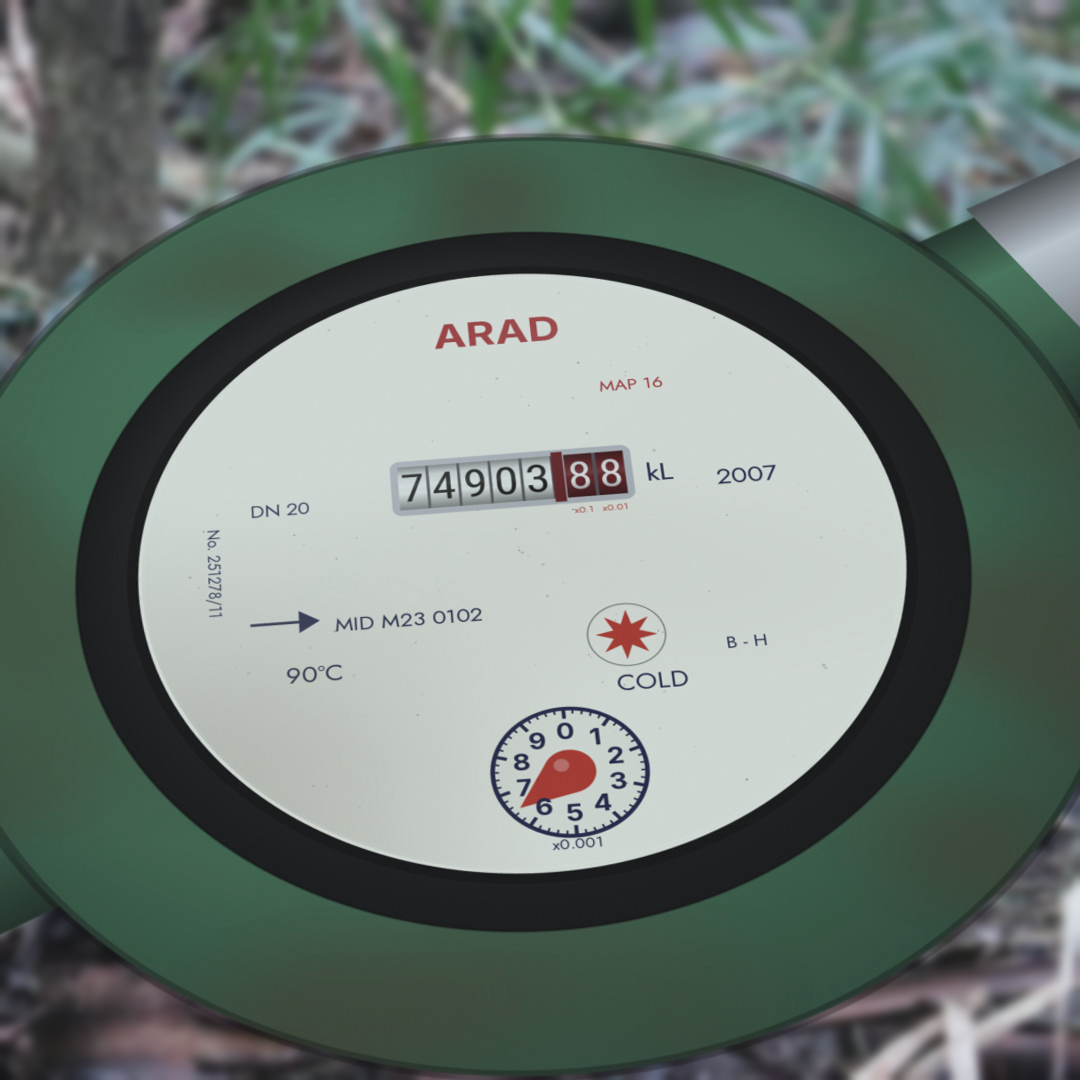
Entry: 74903.886
